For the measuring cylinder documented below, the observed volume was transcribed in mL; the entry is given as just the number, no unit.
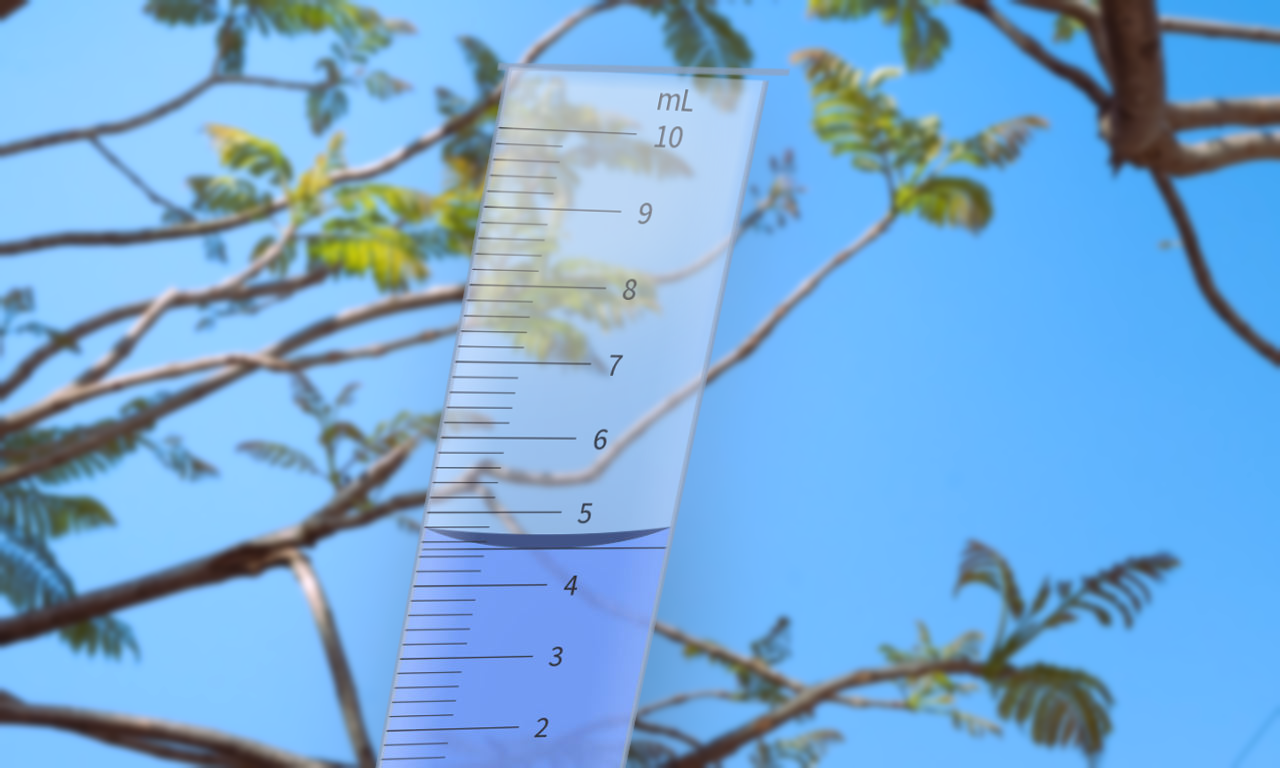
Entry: 4.5
